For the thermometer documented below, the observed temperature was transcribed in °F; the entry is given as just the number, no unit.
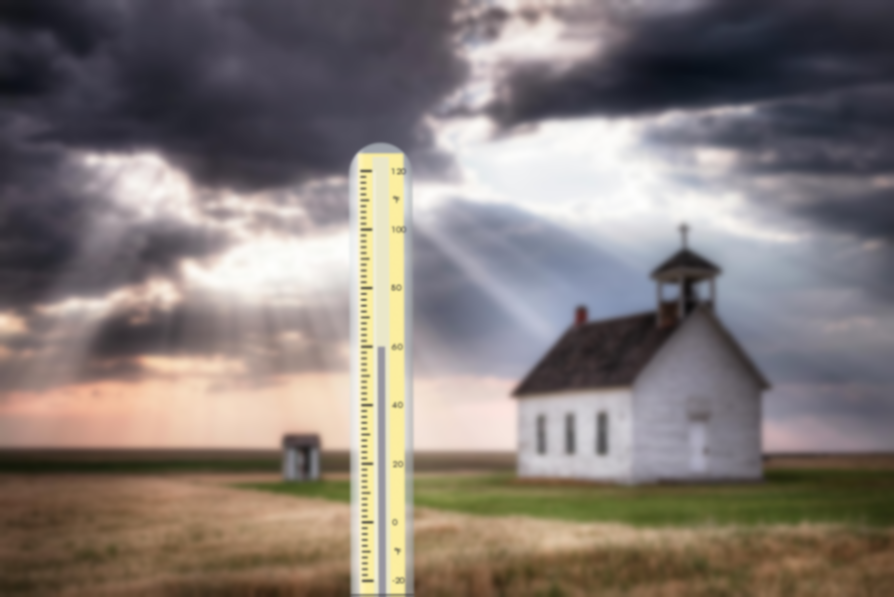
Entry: 60
